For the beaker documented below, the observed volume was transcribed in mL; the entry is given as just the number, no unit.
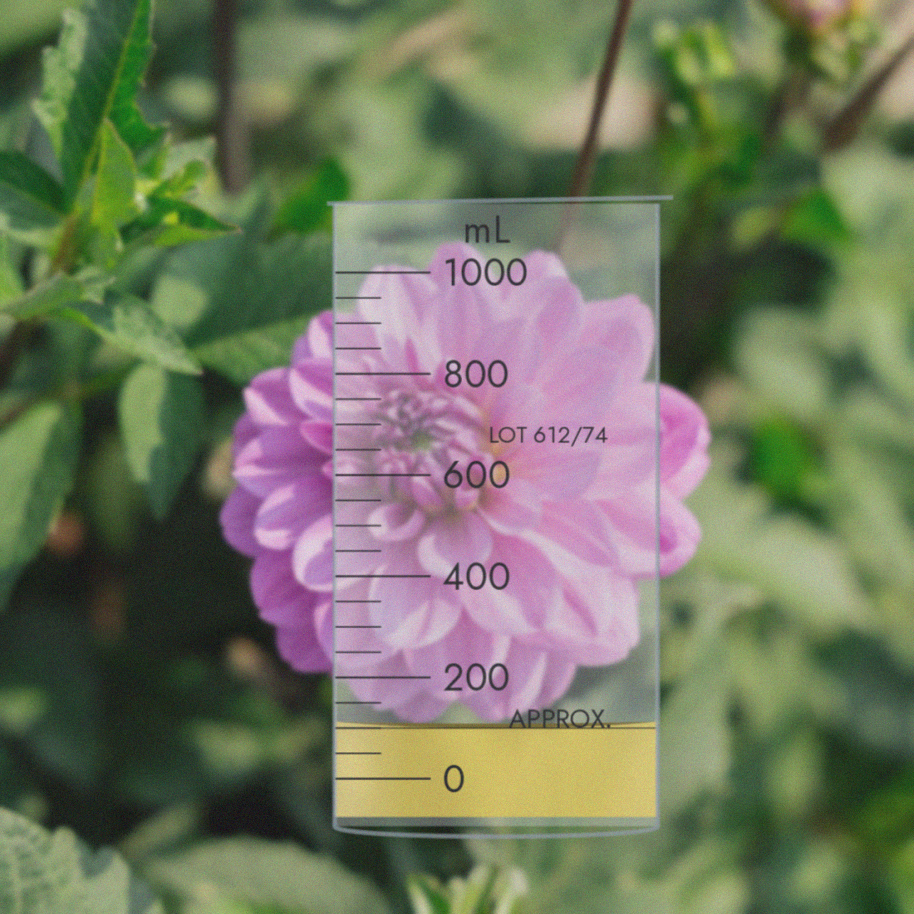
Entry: 100
